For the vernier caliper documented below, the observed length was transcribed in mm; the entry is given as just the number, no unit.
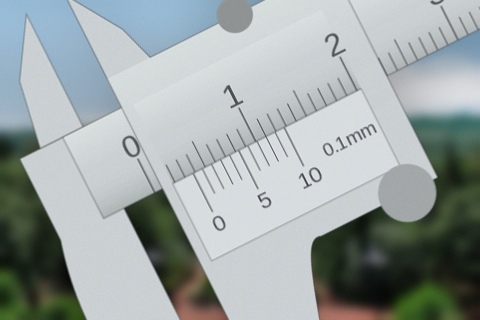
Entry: 3.8
